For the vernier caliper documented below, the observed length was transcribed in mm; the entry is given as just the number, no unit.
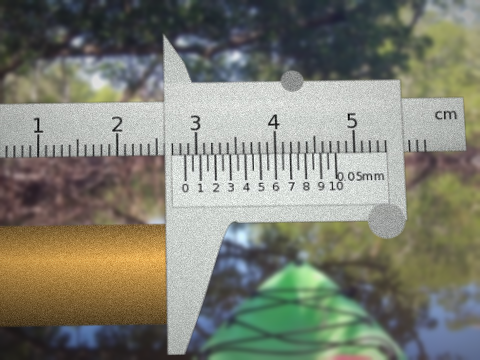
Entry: 28.6
